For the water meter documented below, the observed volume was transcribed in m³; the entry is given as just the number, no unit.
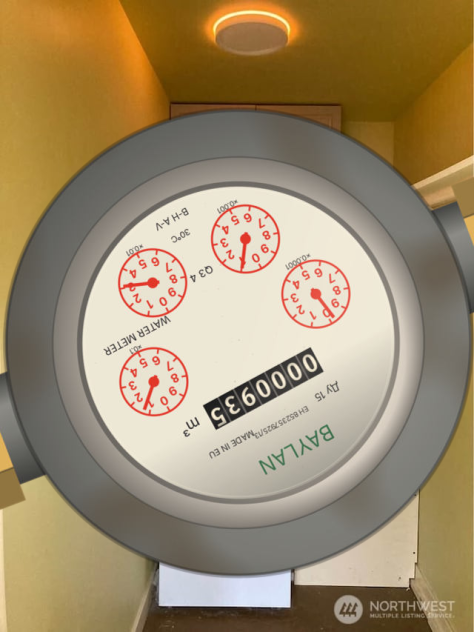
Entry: 935.1309
